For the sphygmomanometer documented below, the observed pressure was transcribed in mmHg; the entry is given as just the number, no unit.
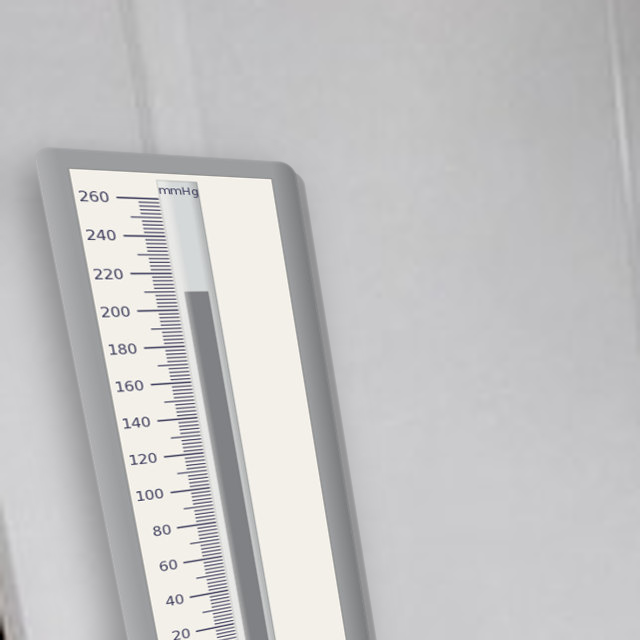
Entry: 210
